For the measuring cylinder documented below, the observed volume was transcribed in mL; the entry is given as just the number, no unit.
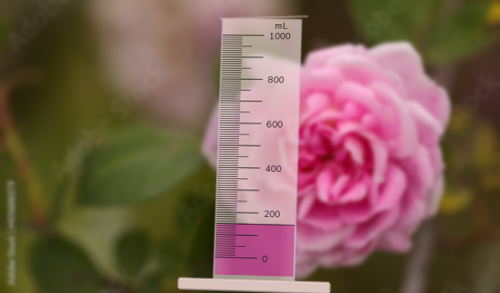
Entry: 150
